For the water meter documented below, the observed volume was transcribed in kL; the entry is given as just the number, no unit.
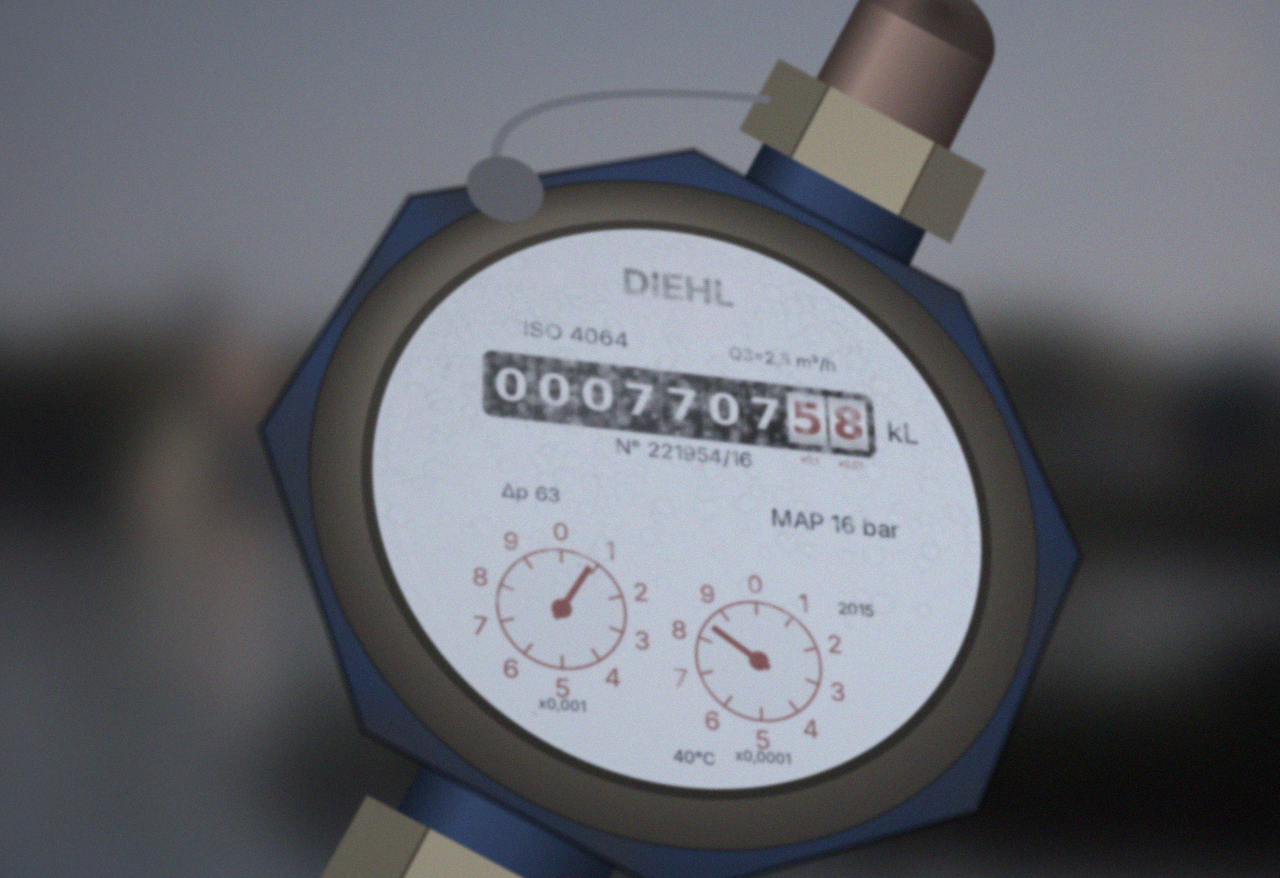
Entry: 7707.5808
